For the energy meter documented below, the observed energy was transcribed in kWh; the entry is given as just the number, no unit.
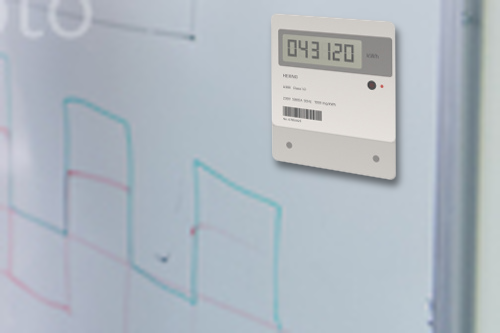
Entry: 43120
